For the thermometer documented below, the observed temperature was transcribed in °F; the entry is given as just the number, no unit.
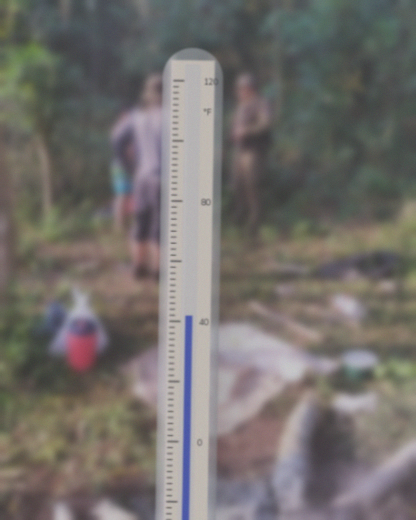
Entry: 42
